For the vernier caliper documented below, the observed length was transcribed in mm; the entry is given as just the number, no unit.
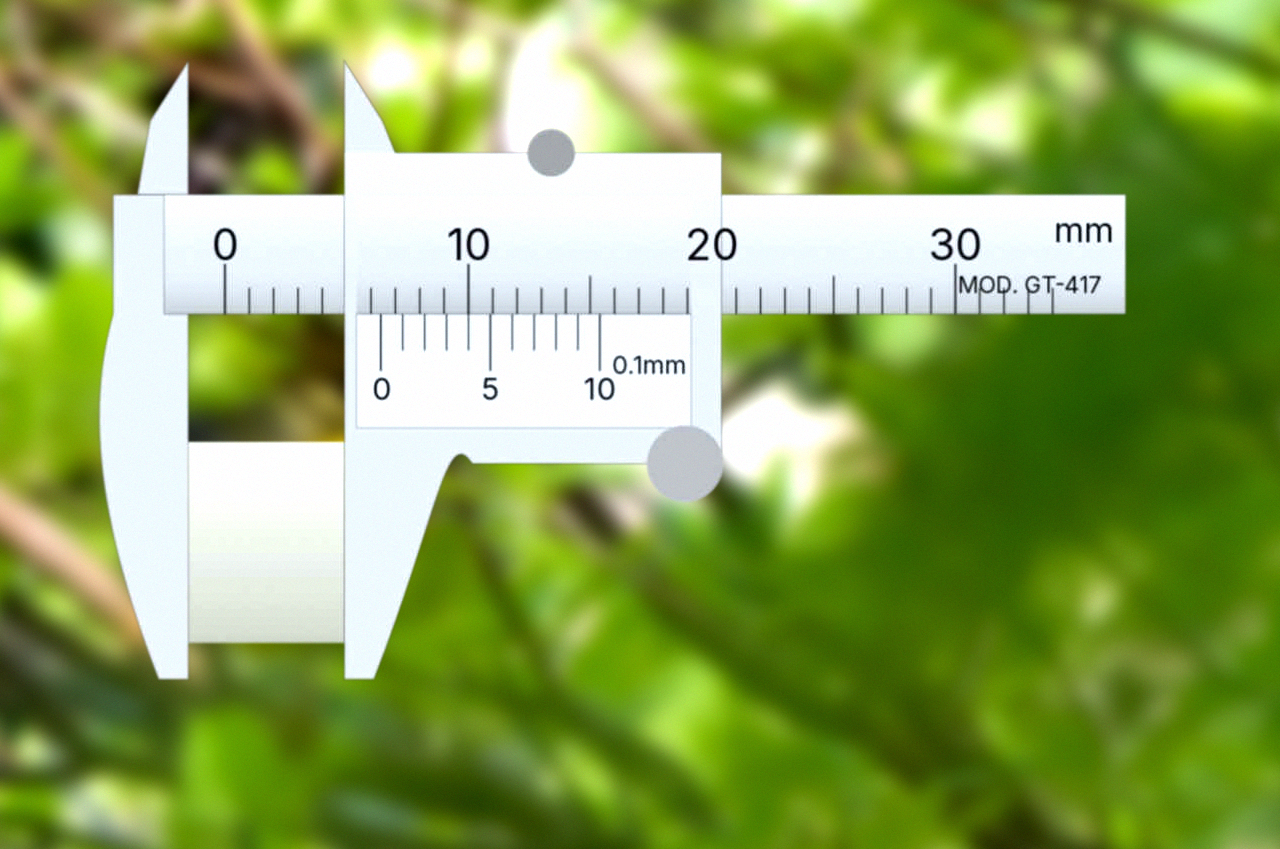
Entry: 6.4
